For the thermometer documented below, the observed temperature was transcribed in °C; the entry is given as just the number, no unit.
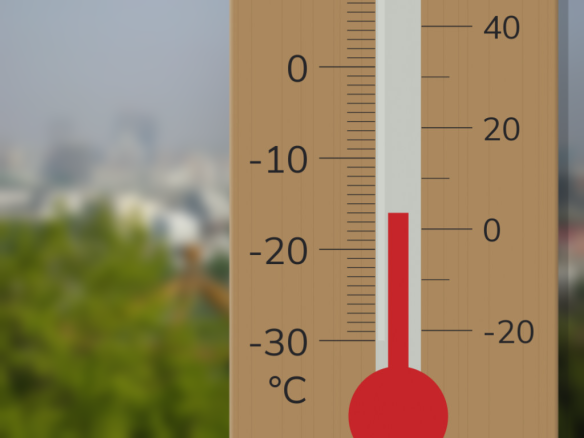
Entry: -16
